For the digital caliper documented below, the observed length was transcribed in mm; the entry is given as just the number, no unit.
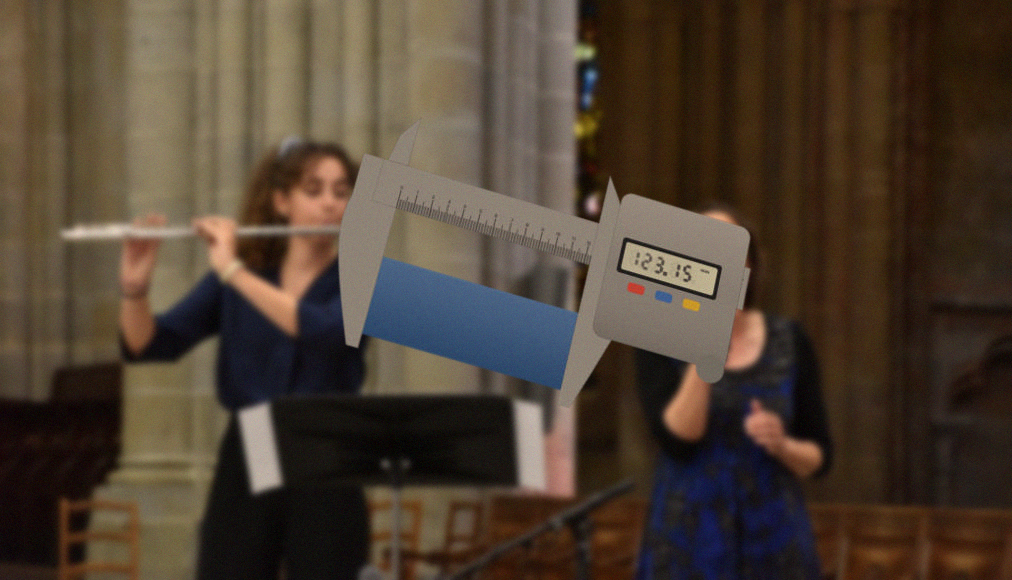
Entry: 123.15
